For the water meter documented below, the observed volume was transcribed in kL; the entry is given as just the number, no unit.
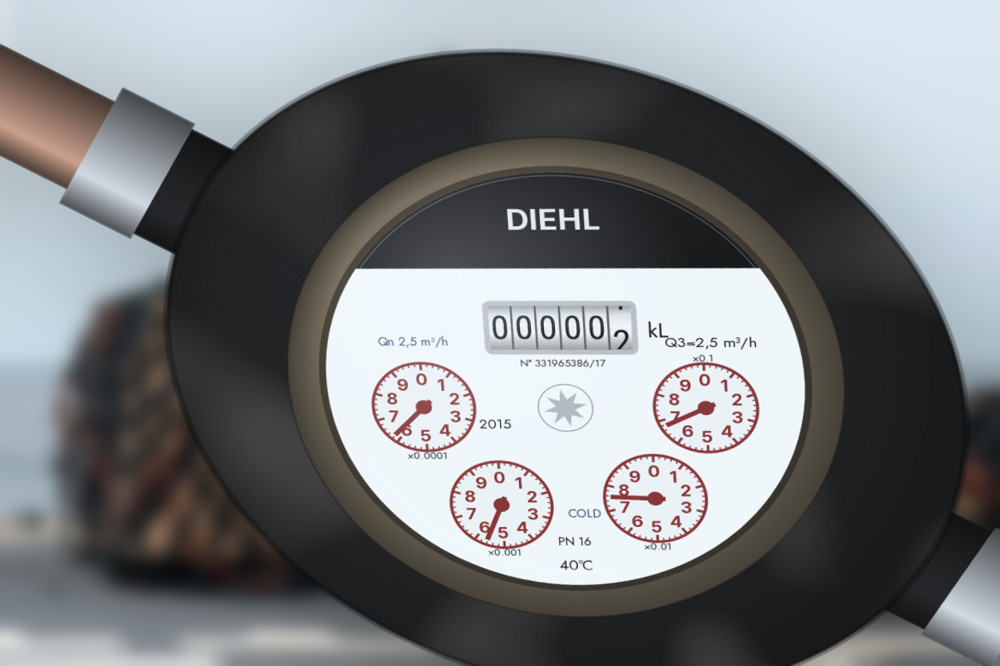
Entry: 1.6756
